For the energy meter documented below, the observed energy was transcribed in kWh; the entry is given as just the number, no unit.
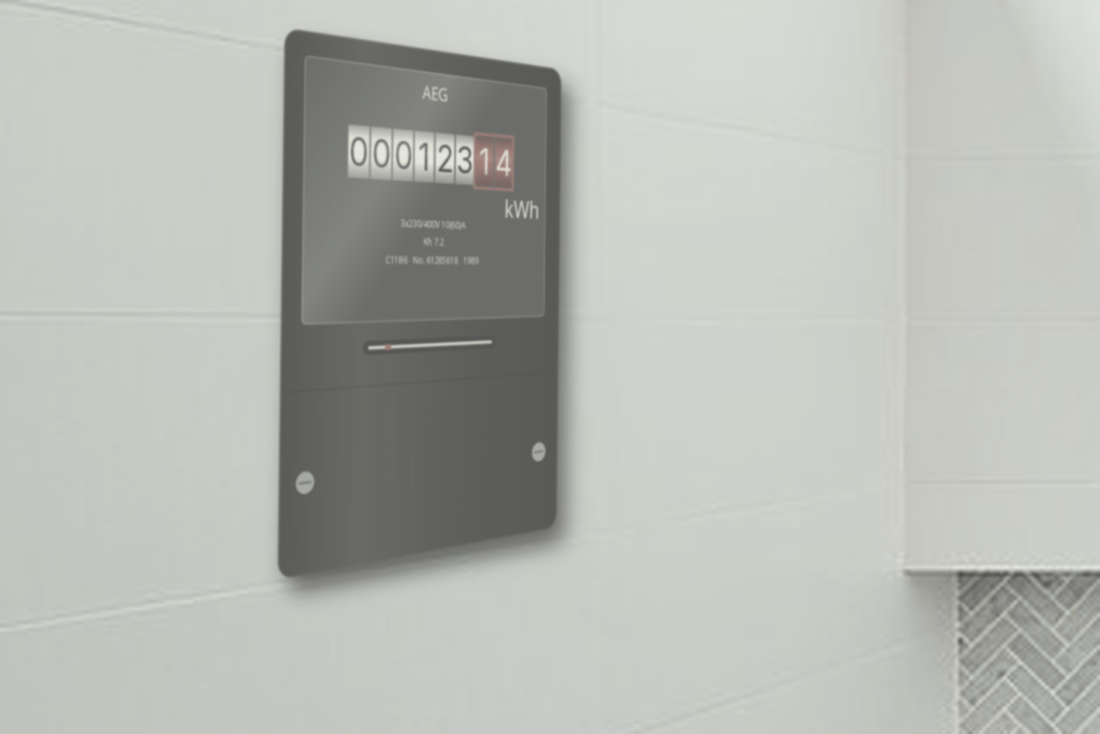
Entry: 123.14
